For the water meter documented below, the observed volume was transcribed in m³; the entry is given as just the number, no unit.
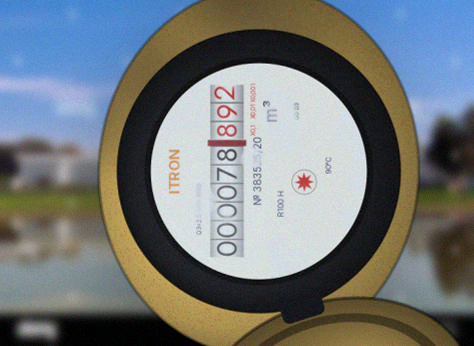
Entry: 78.892
